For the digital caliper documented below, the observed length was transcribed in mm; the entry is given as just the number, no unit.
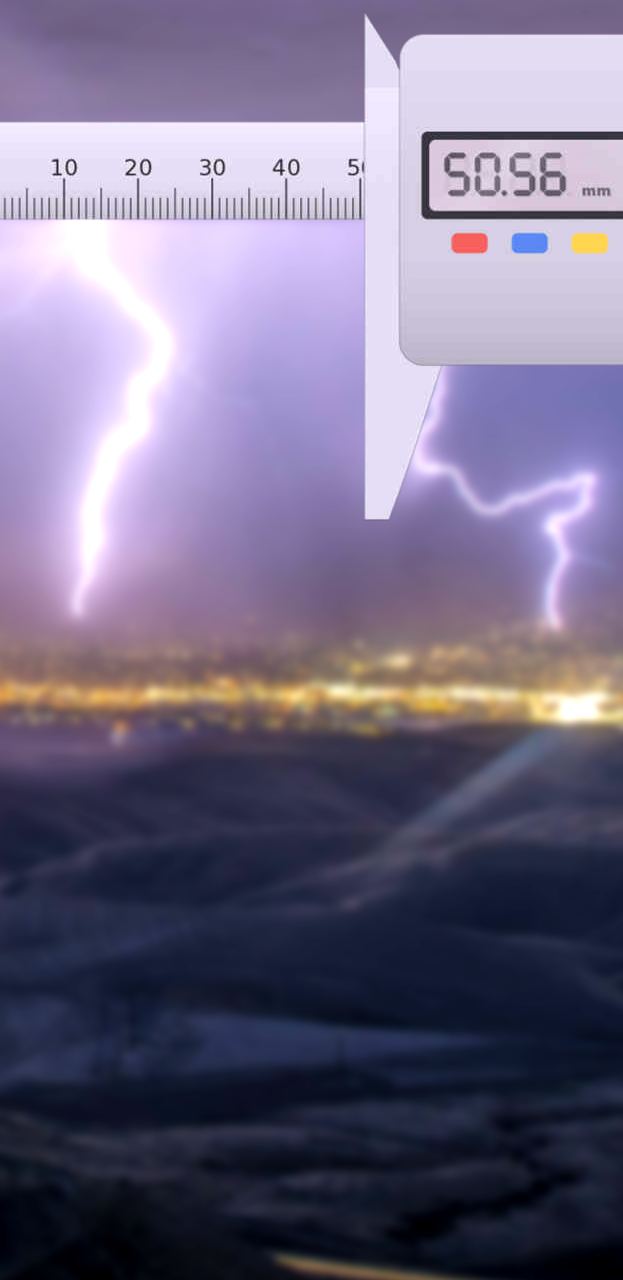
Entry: 50.56
